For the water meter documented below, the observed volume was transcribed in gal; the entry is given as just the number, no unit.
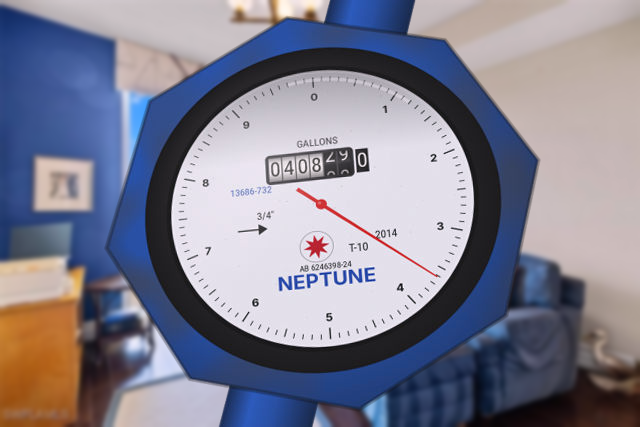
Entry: 408293.6
